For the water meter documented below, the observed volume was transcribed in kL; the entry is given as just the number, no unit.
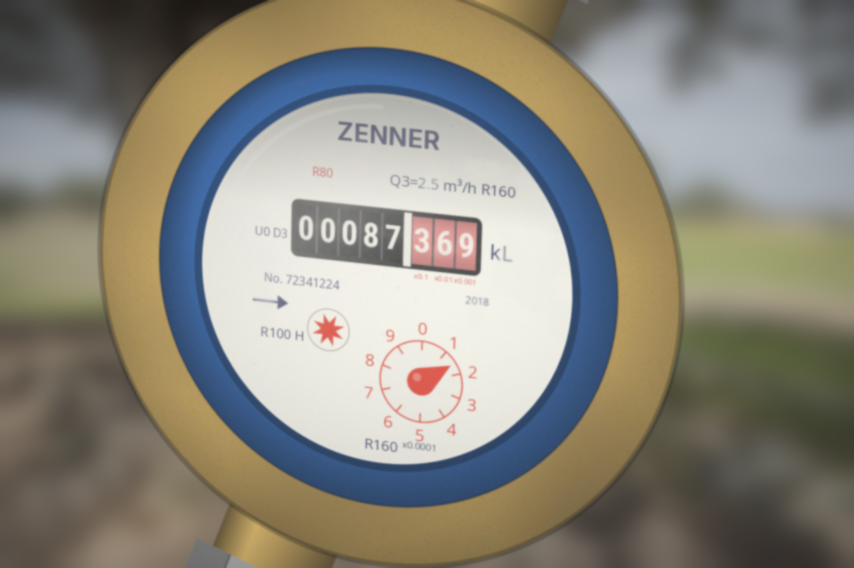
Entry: 87.3691
